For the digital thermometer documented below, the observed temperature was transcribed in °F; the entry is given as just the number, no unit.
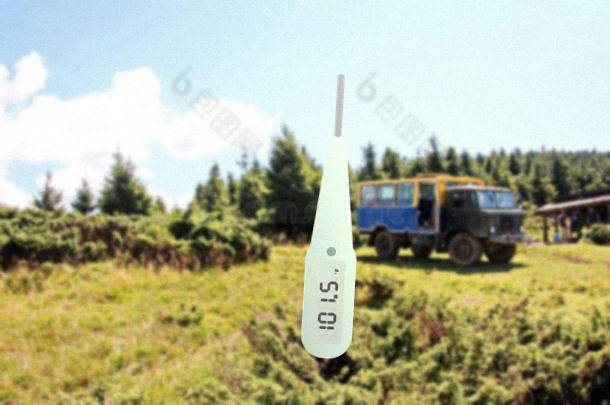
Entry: 101.5
